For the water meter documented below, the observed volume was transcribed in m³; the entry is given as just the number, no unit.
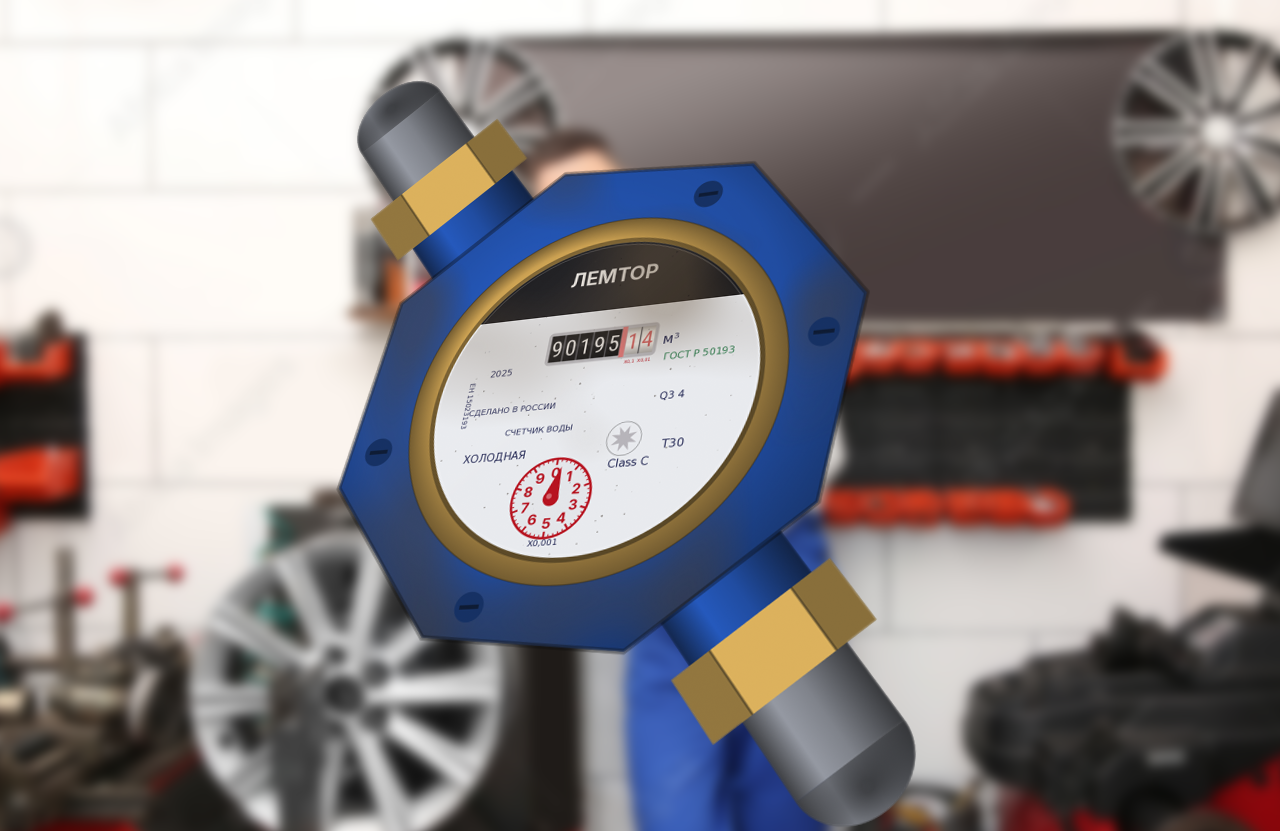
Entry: 90195.140
